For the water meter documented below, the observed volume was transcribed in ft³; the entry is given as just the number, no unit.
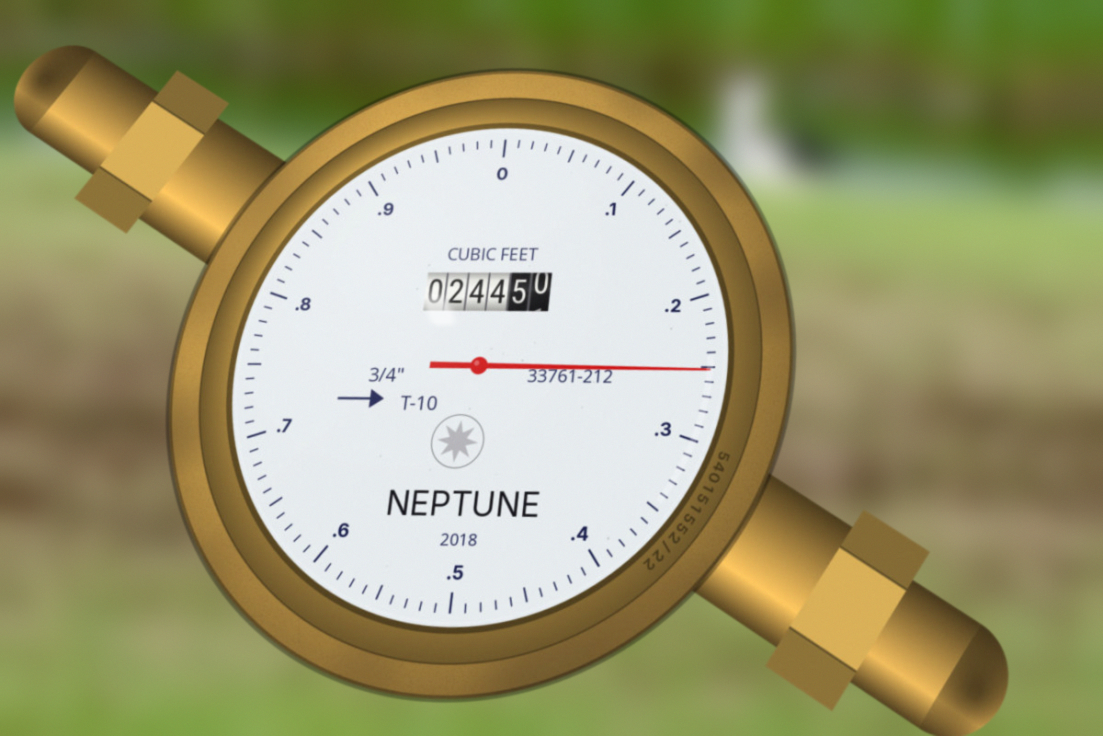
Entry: 24450.25
